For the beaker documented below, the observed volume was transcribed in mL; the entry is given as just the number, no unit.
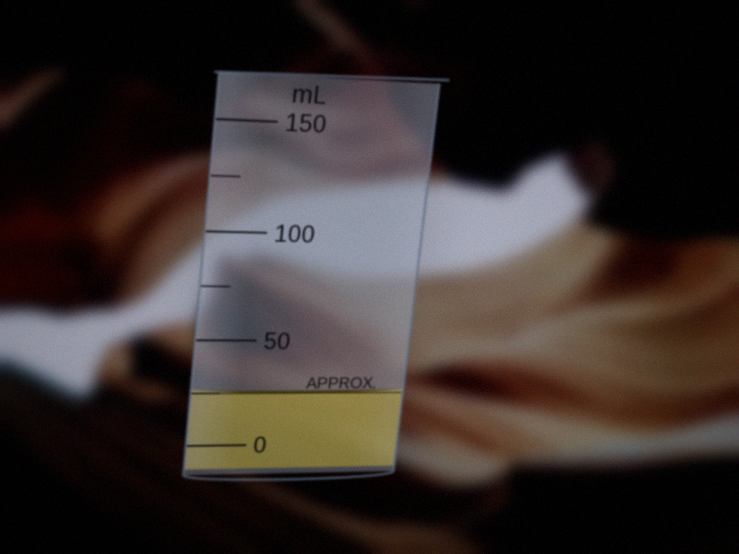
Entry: 25
